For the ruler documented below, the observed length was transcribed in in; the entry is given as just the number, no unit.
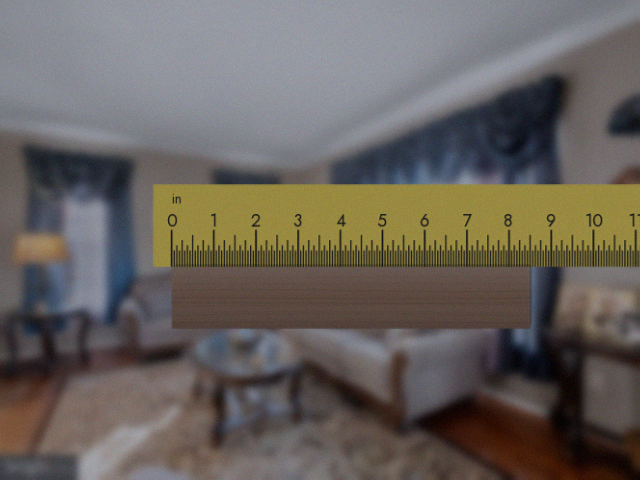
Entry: 8.5
